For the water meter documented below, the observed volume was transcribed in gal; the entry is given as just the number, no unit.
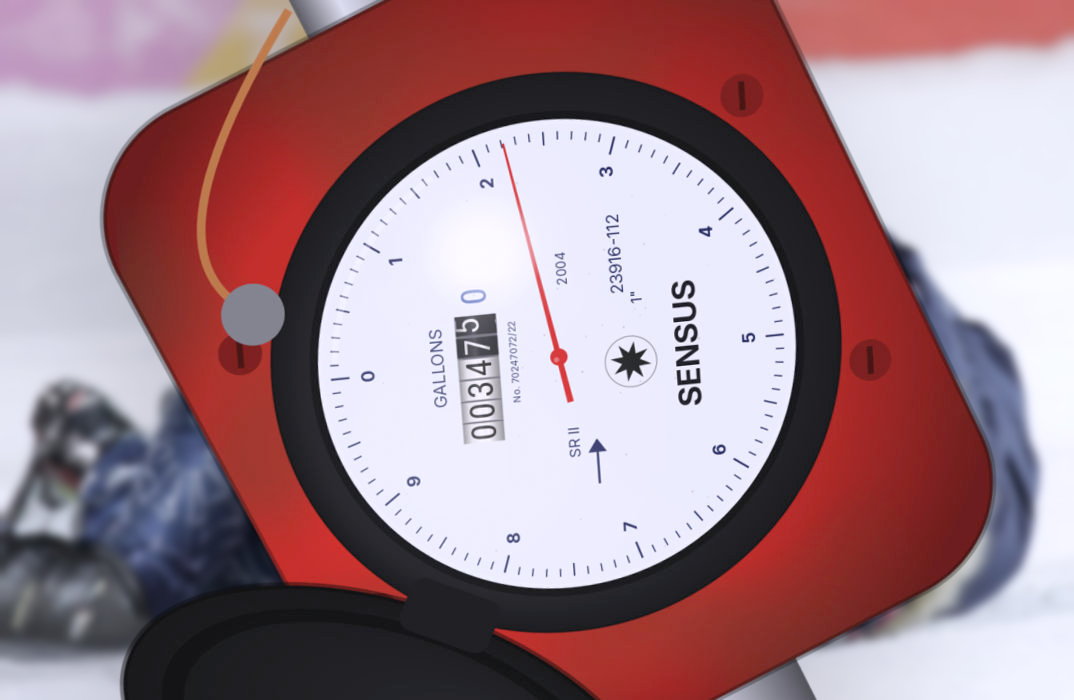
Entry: 34752.2
